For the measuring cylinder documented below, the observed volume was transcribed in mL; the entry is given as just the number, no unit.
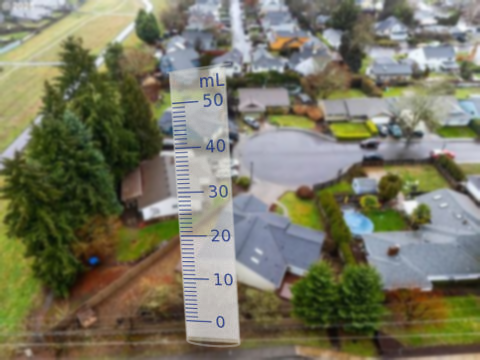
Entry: 20
